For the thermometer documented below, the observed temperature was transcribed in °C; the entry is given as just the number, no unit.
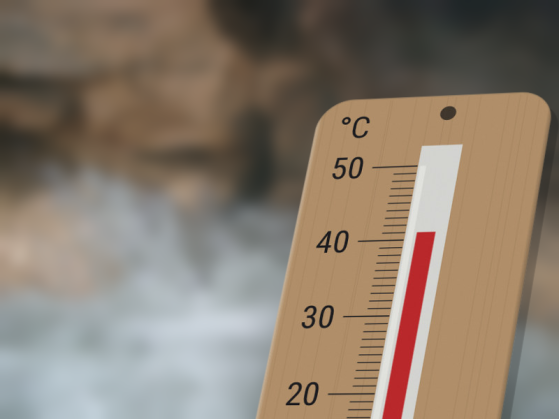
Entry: 41
